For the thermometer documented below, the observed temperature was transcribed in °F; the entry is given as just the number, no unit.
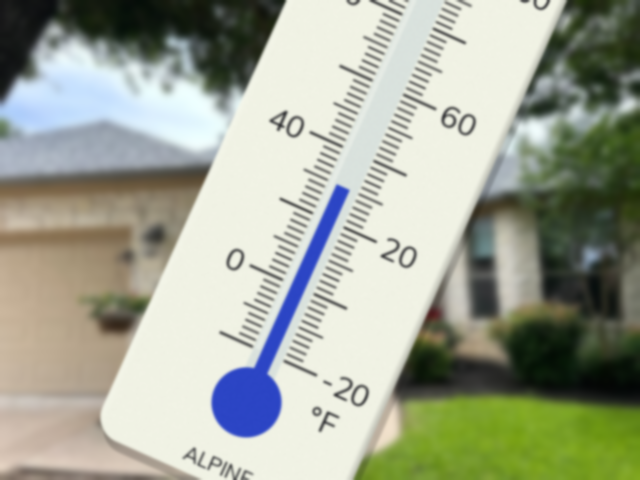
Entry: 30
